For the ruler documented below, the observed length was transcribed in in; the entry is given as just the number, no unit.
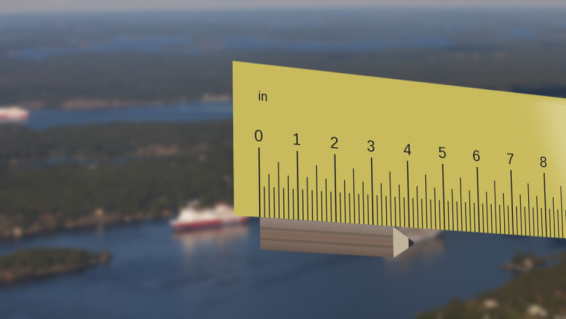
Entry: 4.125
